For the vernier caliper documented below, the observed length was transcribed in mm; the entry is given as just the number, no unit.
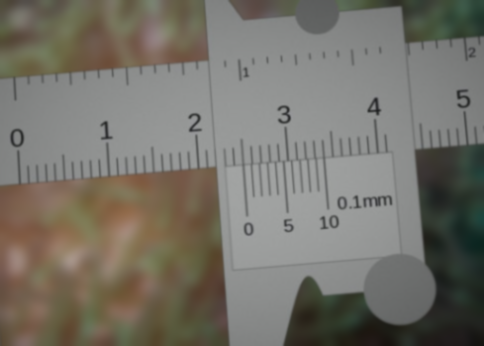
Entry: 25.0
